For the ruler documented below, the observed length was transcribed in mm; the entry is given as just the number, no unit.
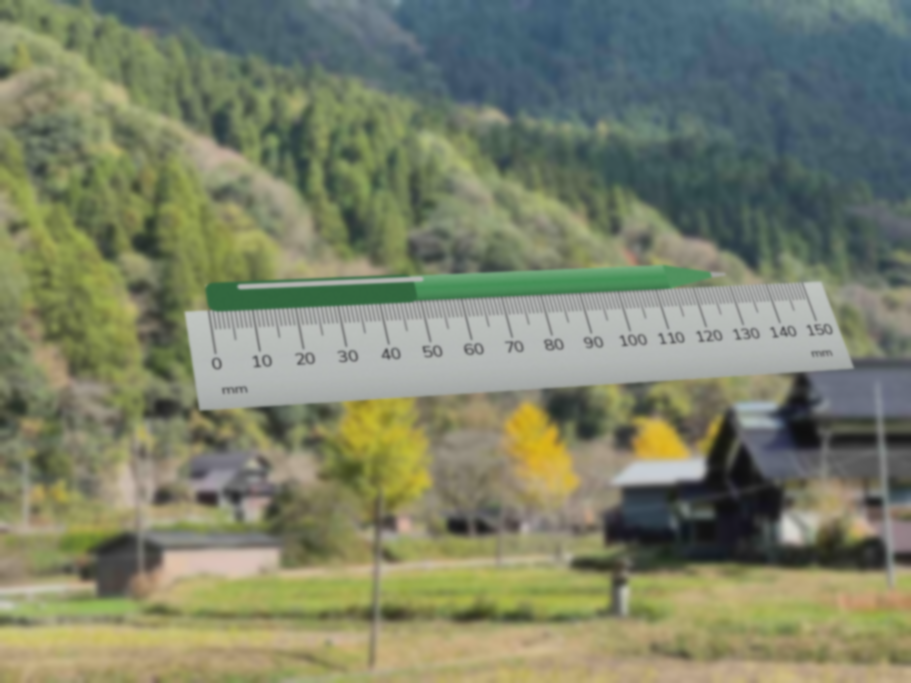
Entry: 130
